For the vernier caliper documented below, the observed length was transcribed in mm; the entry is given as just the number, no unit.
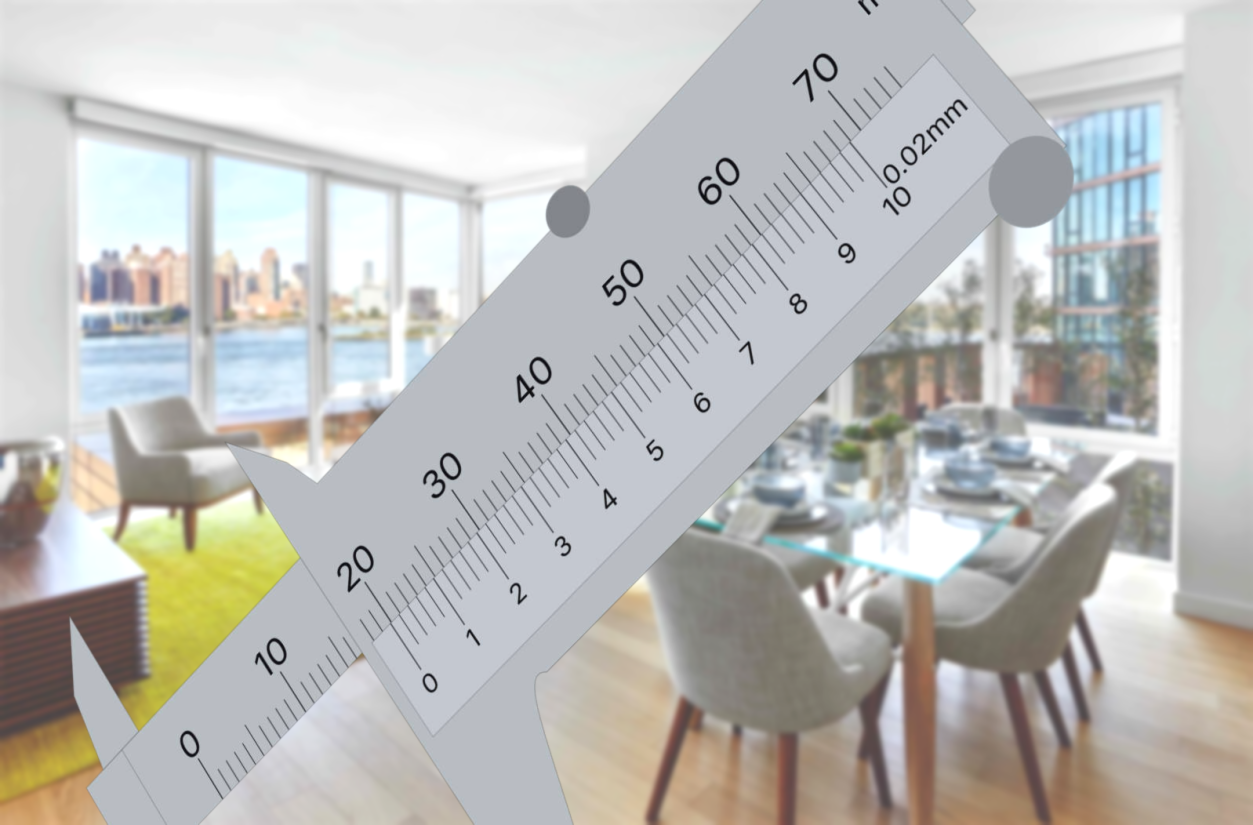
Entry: 19.9
